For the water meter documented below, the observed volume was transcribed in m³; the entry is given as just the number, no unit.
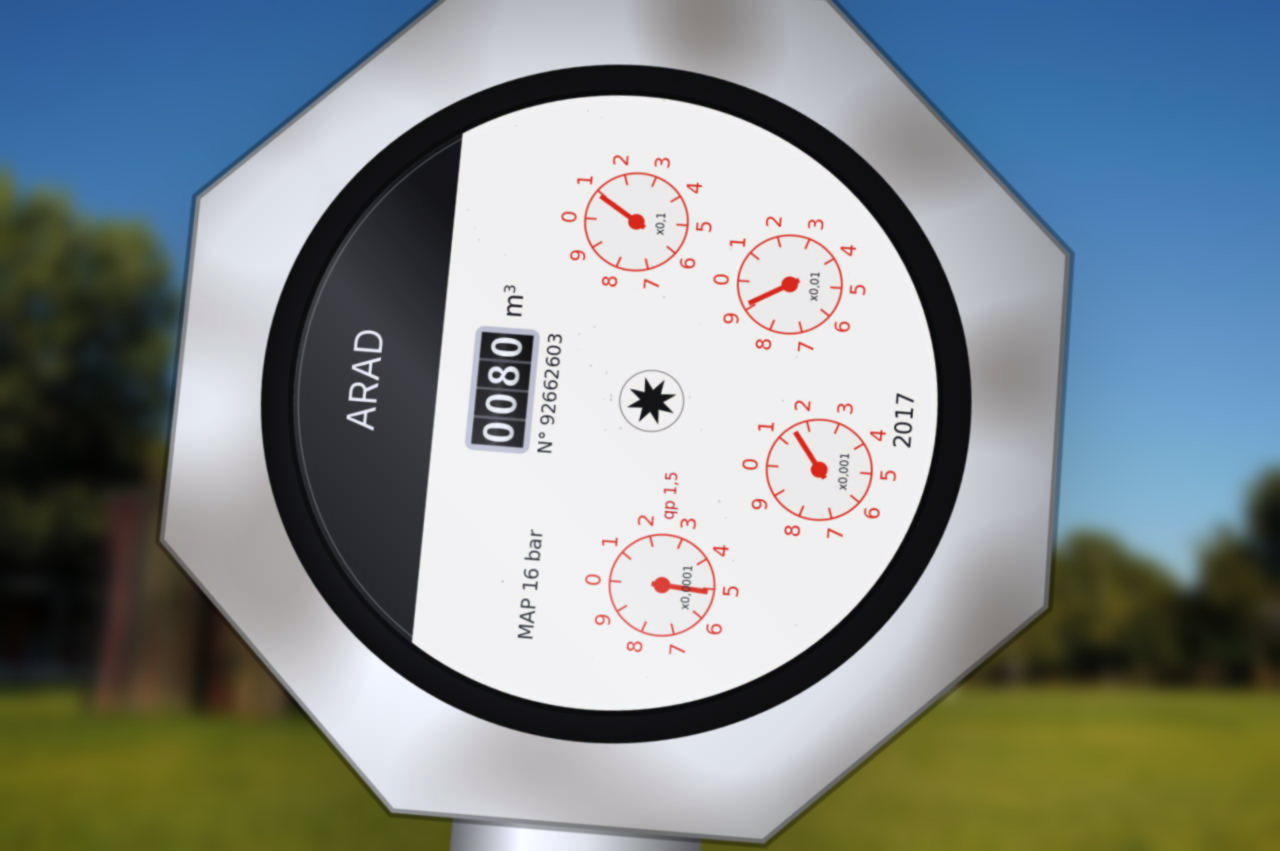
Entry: 80.0915
